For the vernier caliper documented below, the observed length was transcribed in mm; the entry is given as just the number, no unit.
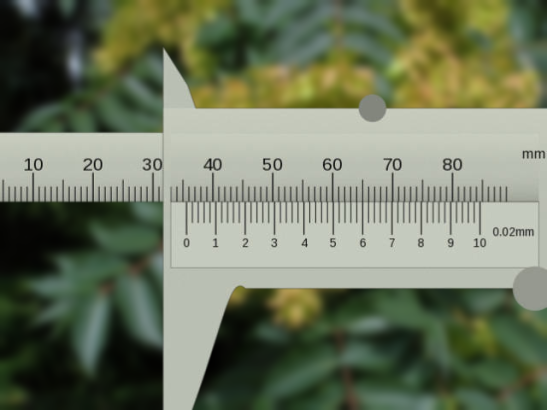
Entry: 35.6
